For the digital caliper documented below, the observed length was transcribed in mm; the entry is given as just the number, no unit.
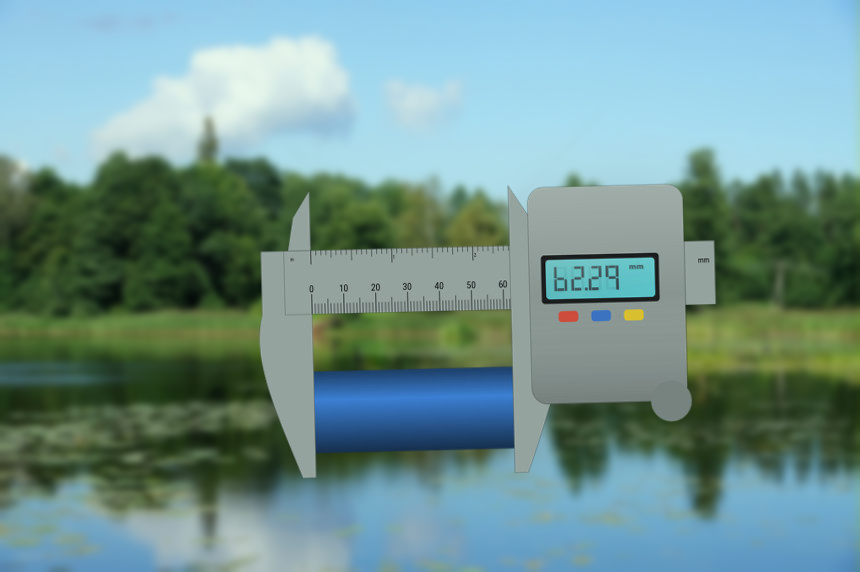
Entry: 62.29
